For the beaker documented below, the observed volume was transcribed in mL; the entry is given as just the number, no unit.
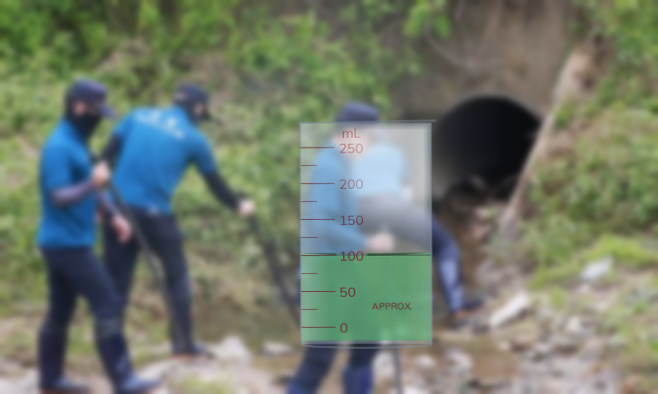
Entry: 100
